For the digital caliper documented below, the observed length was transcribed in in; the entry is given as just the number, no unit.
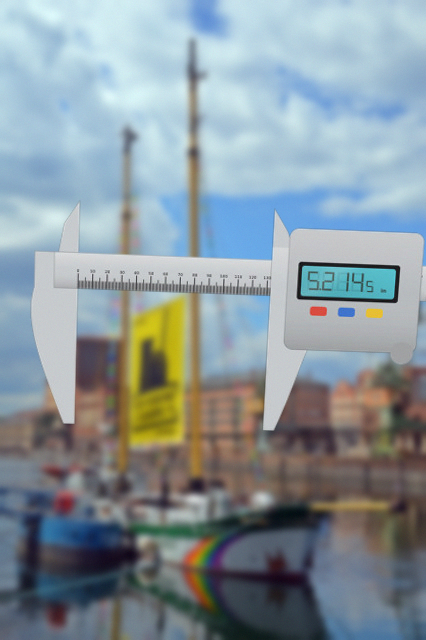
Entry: 5.2145
